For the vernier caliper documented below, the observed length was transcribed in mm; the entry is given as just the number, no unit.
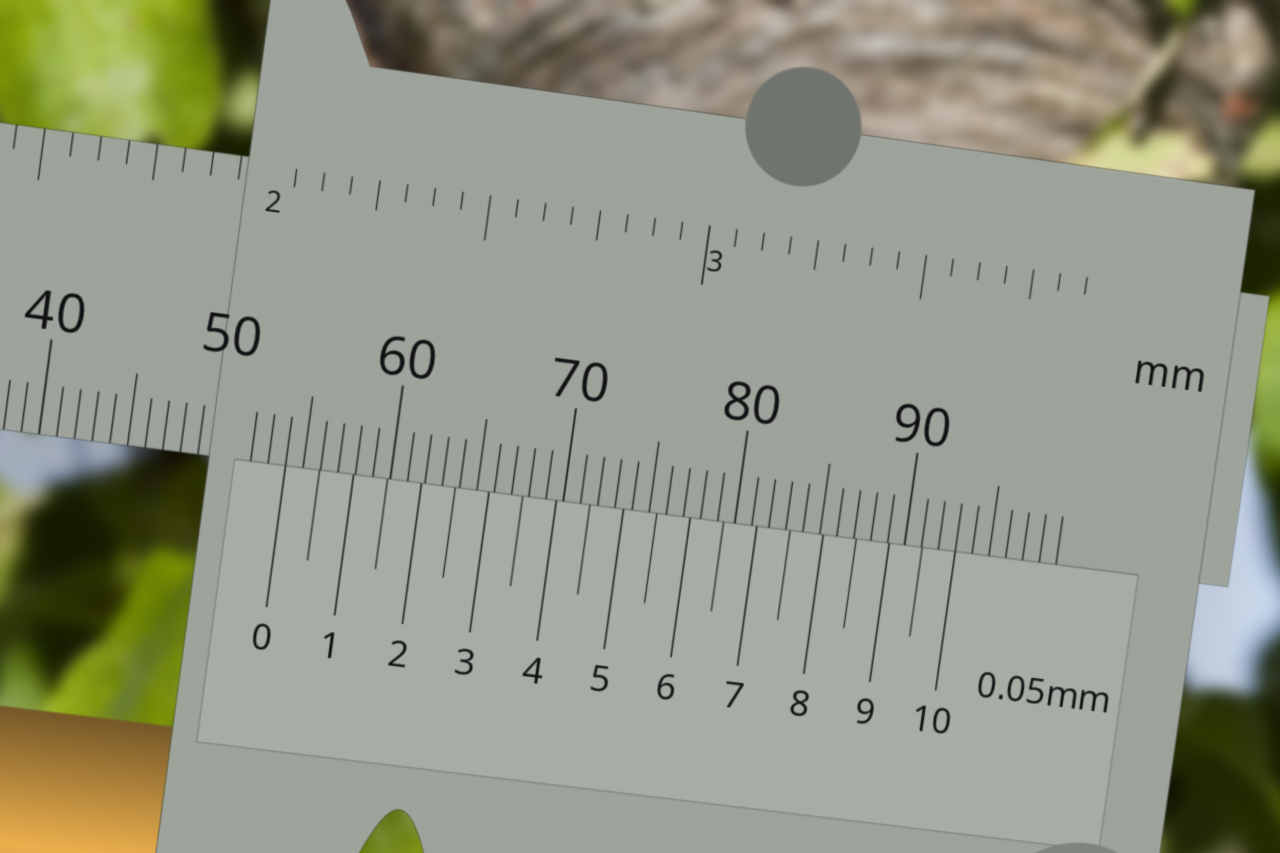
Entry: 54.0
